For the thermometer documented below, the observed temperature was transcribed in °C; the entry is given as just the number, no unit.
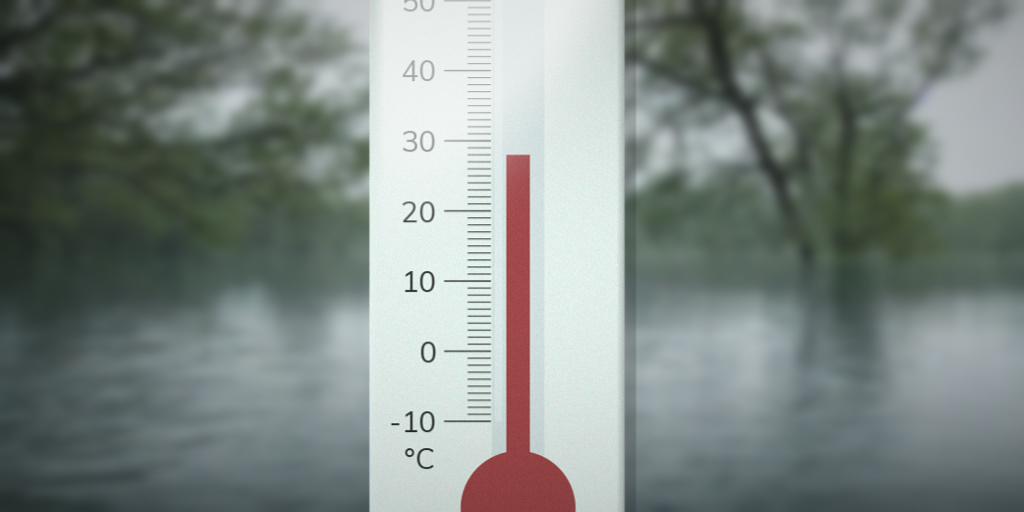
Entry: 28
